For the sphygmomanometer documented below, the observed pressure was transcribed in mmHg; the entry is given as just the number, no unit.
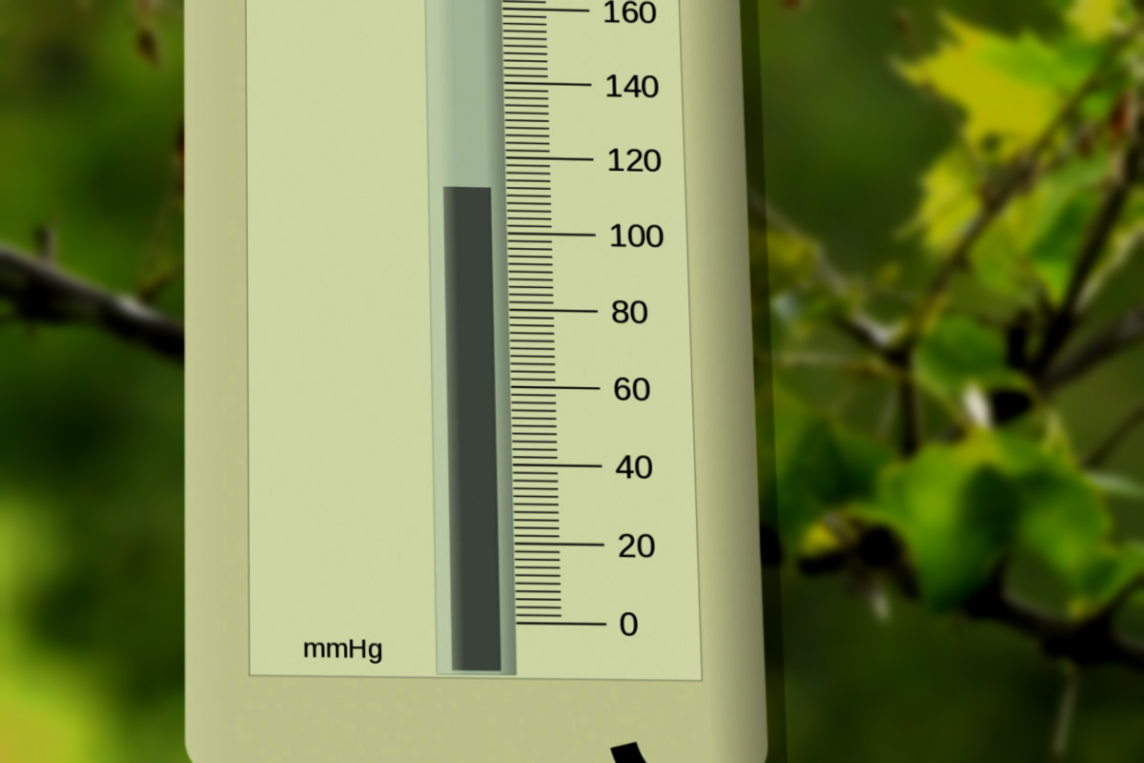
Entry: 112
